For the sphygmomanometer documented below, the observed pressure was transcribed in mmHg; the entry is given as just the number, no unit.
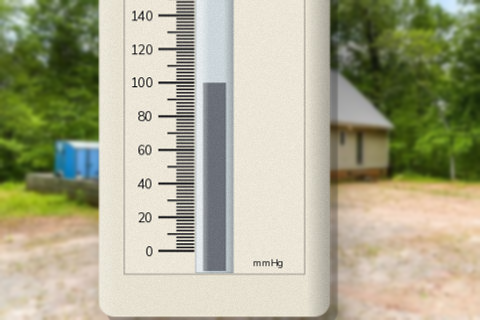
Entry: 100
